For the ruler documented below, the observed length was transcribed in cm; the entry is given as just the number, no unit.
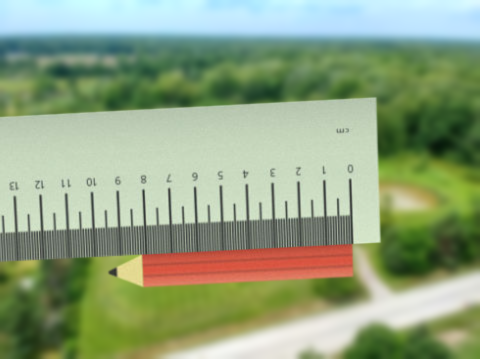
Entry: 9.5
